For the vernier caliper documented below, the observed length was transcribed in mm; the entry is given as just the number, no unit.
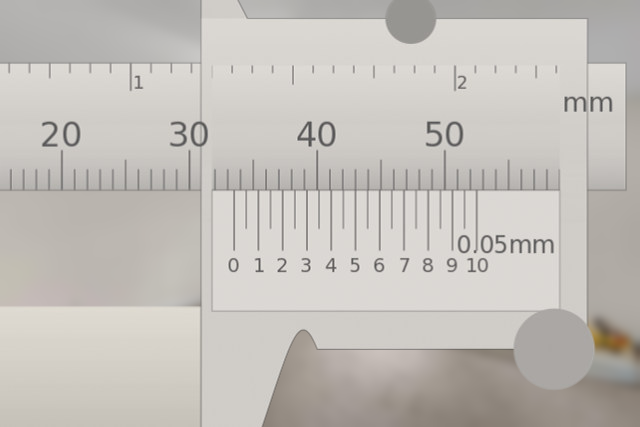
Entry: 33.5
